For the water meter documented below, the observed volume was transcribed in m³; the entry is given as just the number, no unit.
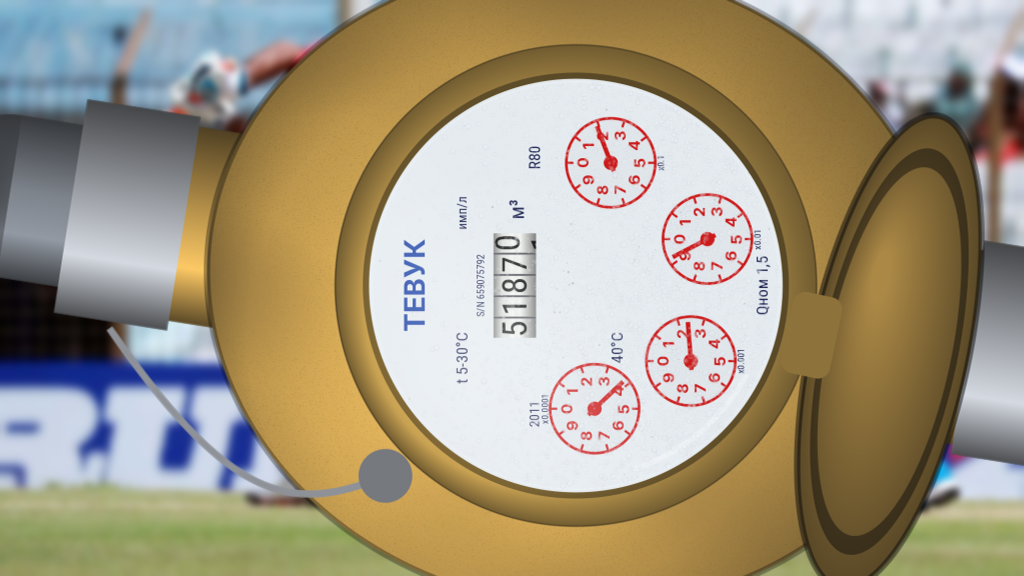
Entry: 51870.1923
